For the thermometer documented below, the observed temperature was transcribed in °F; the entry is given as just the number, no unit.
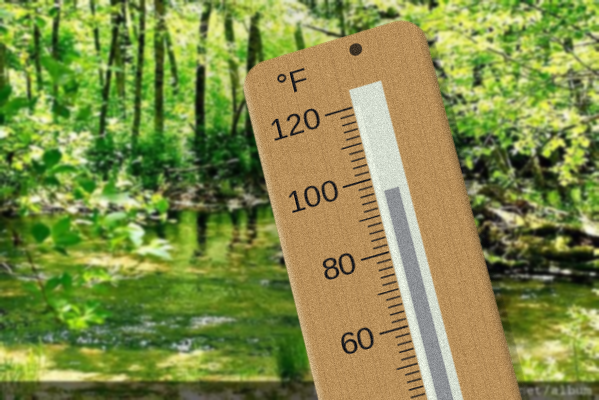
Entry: 96
